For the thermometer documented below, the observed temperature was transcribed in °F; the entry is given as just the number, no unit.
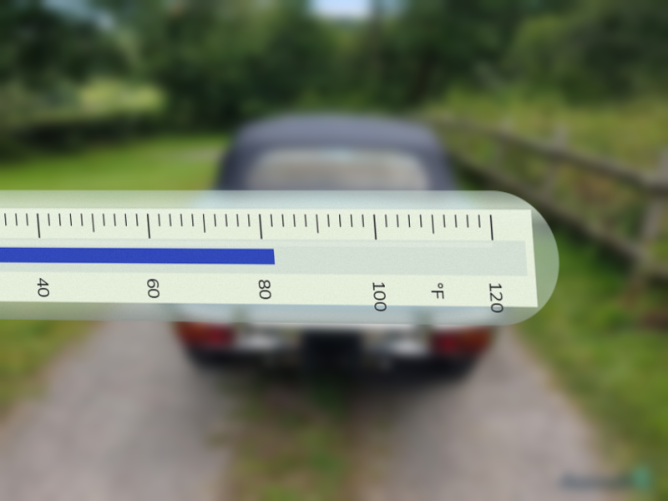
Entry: 82
